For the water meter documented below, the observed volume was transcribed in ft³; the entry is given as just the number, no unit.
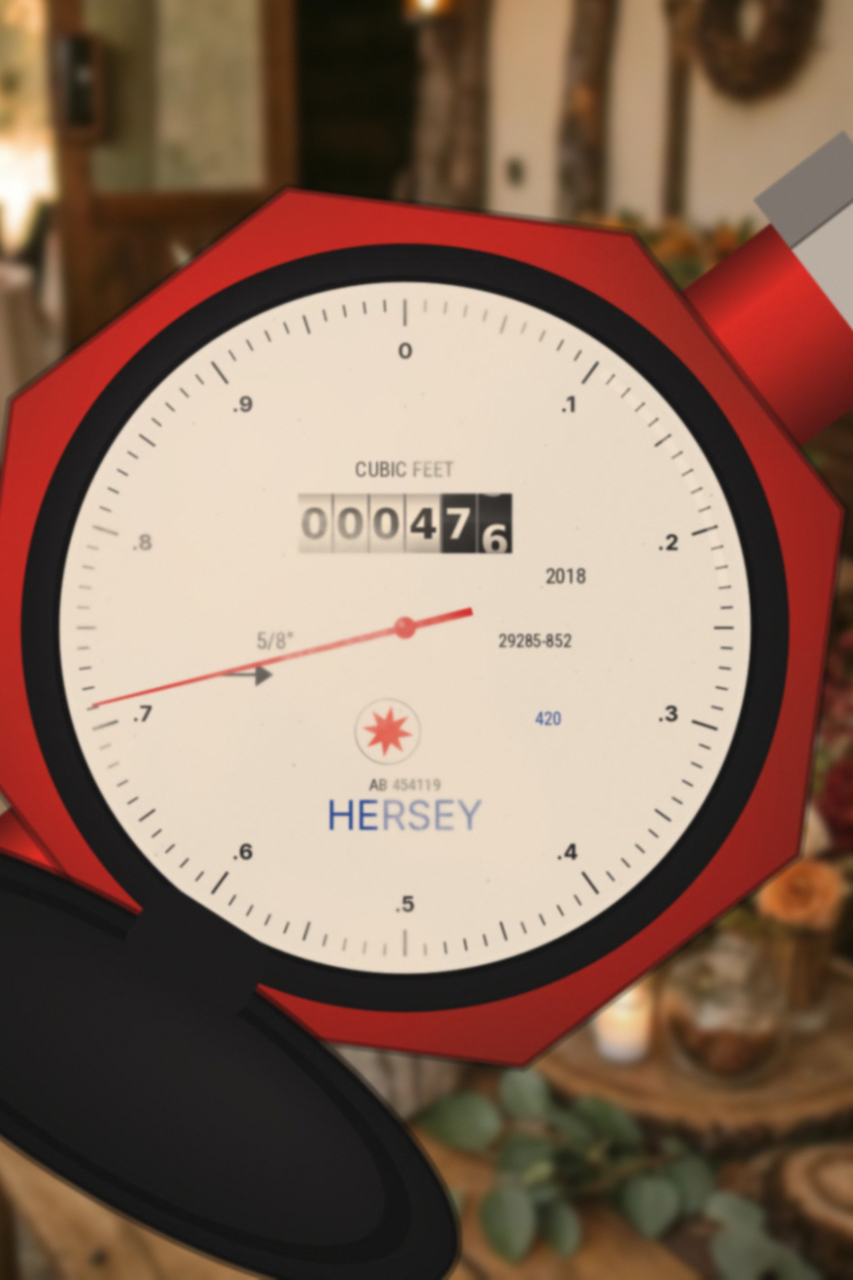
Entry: 475.71
